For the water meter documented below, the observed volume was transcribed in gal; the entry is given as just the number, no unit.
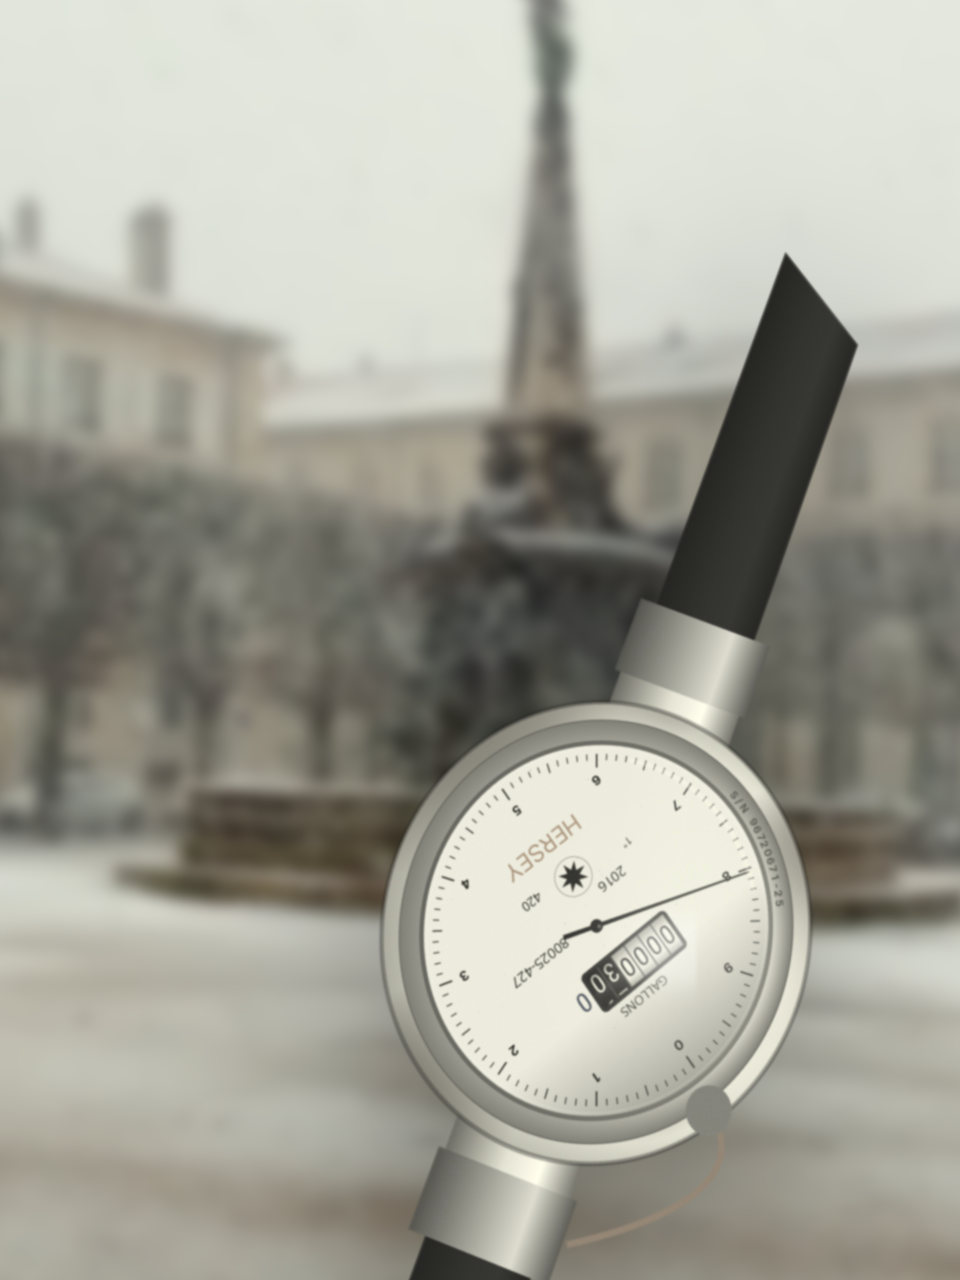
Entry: 298.0
